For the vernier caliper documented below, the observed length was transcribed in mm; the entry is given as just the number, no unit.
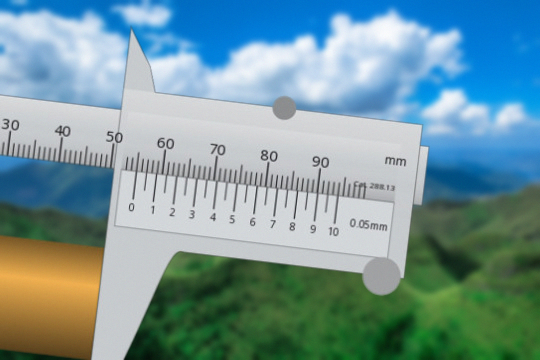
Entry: 55.0
